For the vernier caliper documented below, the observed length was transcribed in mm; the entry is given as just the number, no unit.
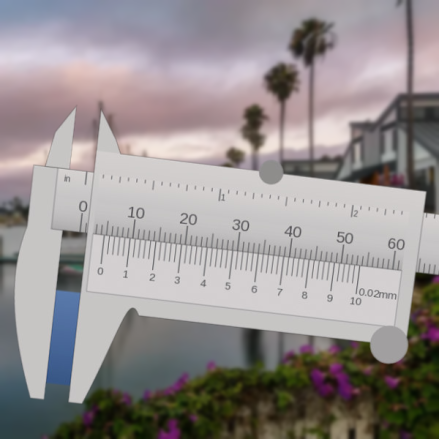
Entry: 4.6
